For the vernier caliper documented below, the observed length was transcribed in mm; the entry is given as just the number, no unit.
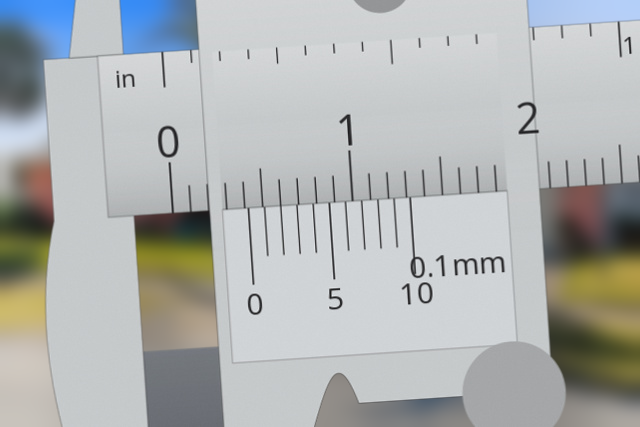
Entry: 4.2
